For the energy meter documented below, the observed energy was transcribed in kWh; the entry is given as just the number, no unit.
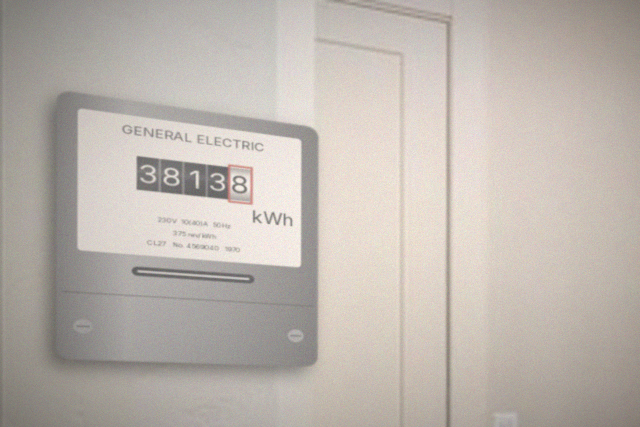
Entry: 3813.8
